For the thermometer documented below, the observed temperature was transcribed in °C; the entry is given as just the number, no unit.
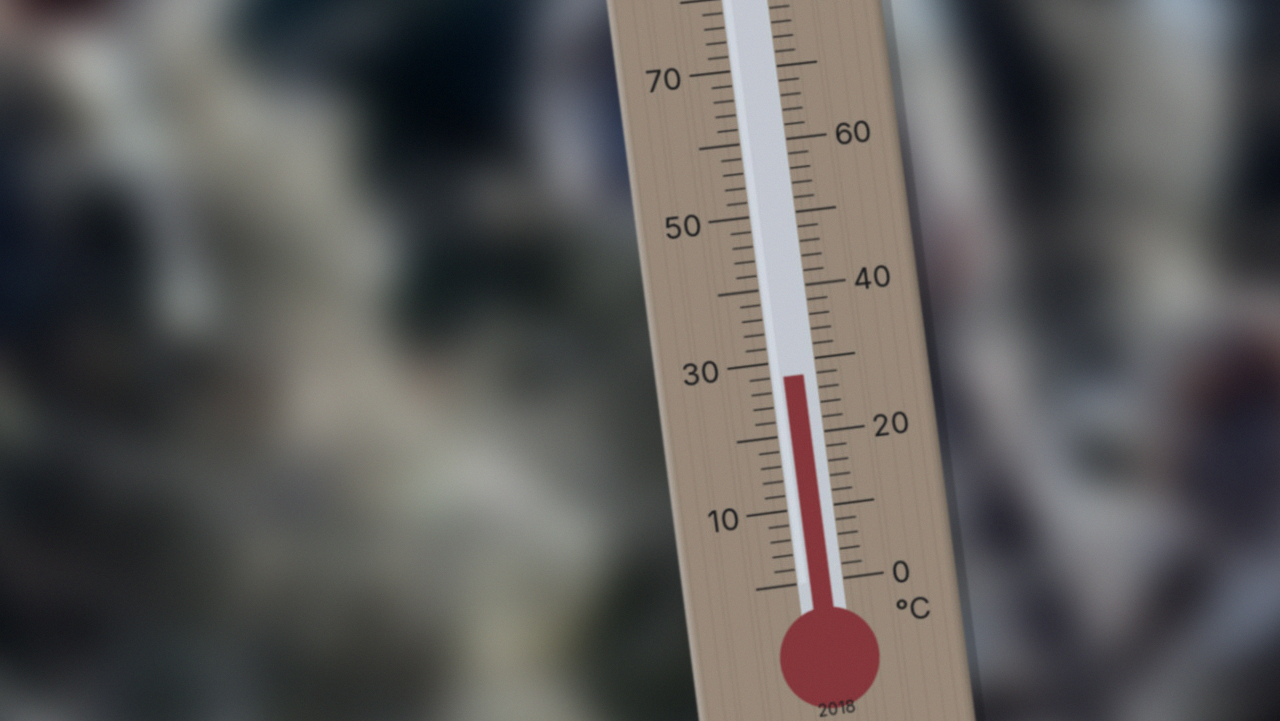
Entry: 28
